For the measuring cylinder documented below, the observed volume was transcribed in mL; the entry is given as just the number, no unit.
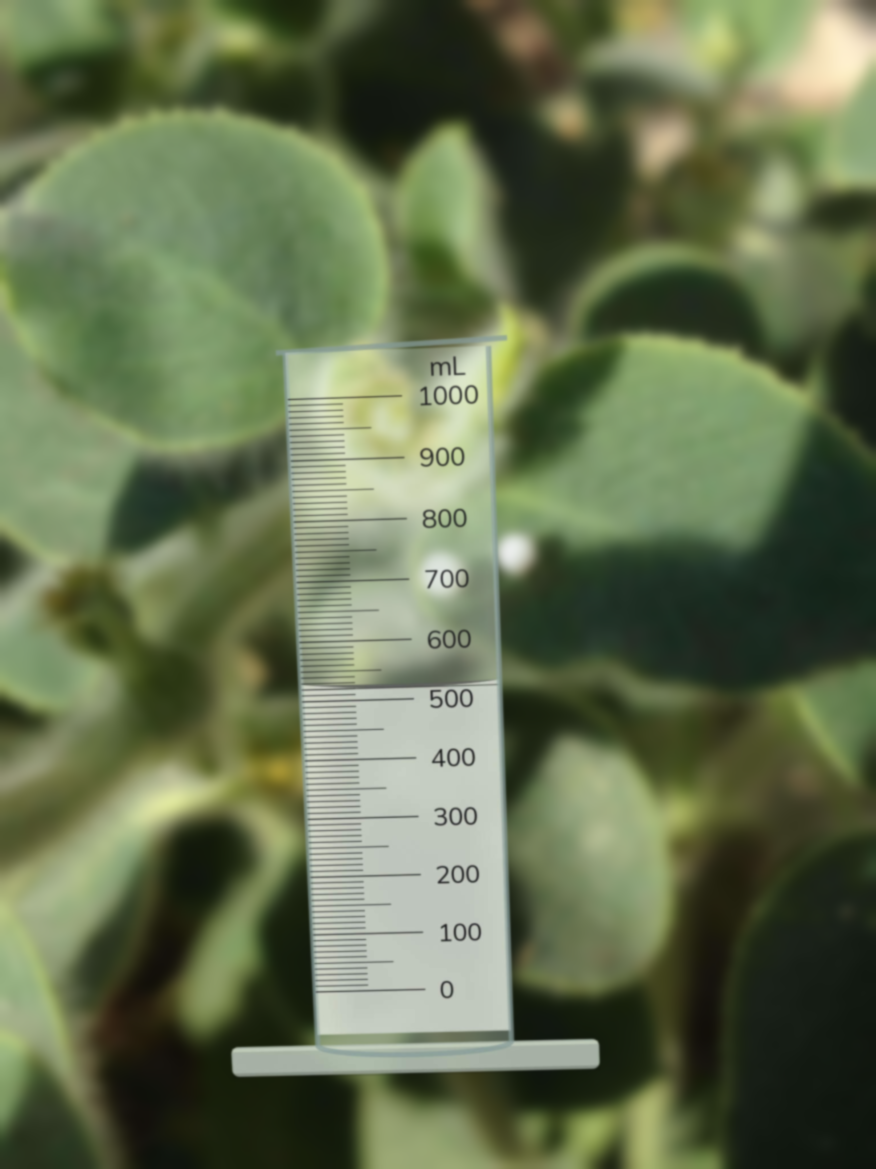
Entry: 520
